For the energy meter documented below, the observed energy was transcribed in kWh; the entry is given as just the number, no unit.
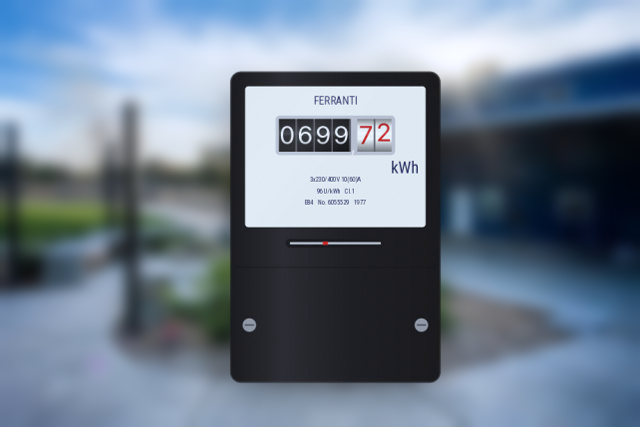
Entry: 699.72
